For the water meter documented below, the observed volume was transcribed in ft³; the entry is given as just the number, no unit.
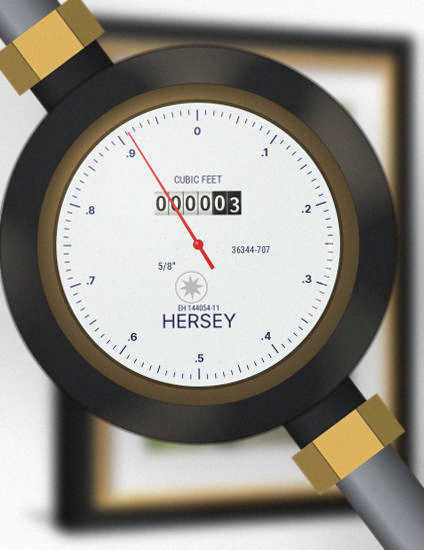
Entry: 2.91
